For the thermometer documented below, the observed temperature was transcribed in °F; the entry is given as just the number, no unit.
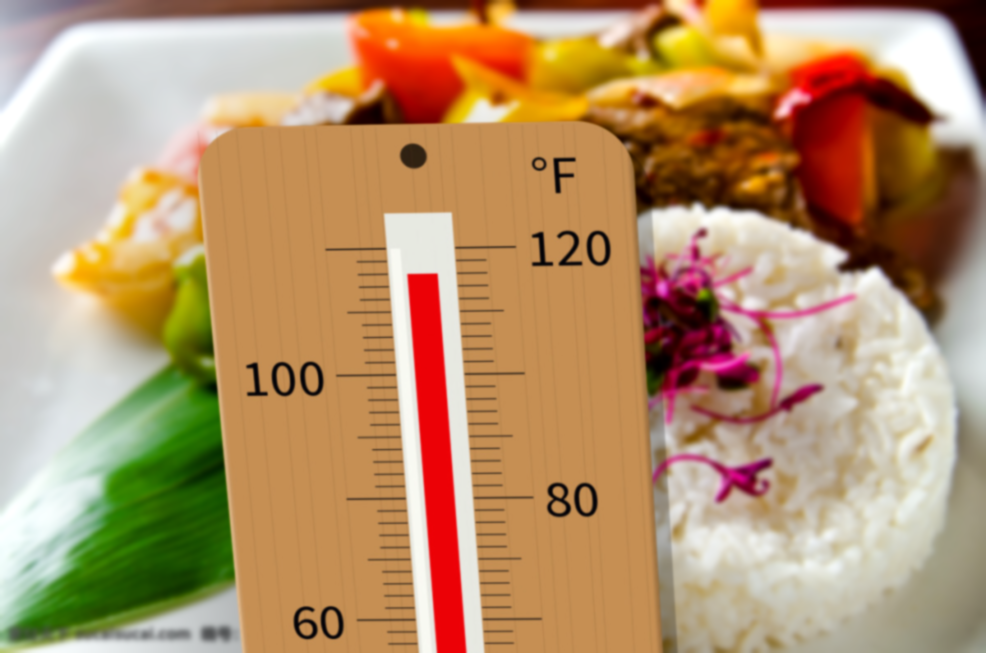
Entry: 116
